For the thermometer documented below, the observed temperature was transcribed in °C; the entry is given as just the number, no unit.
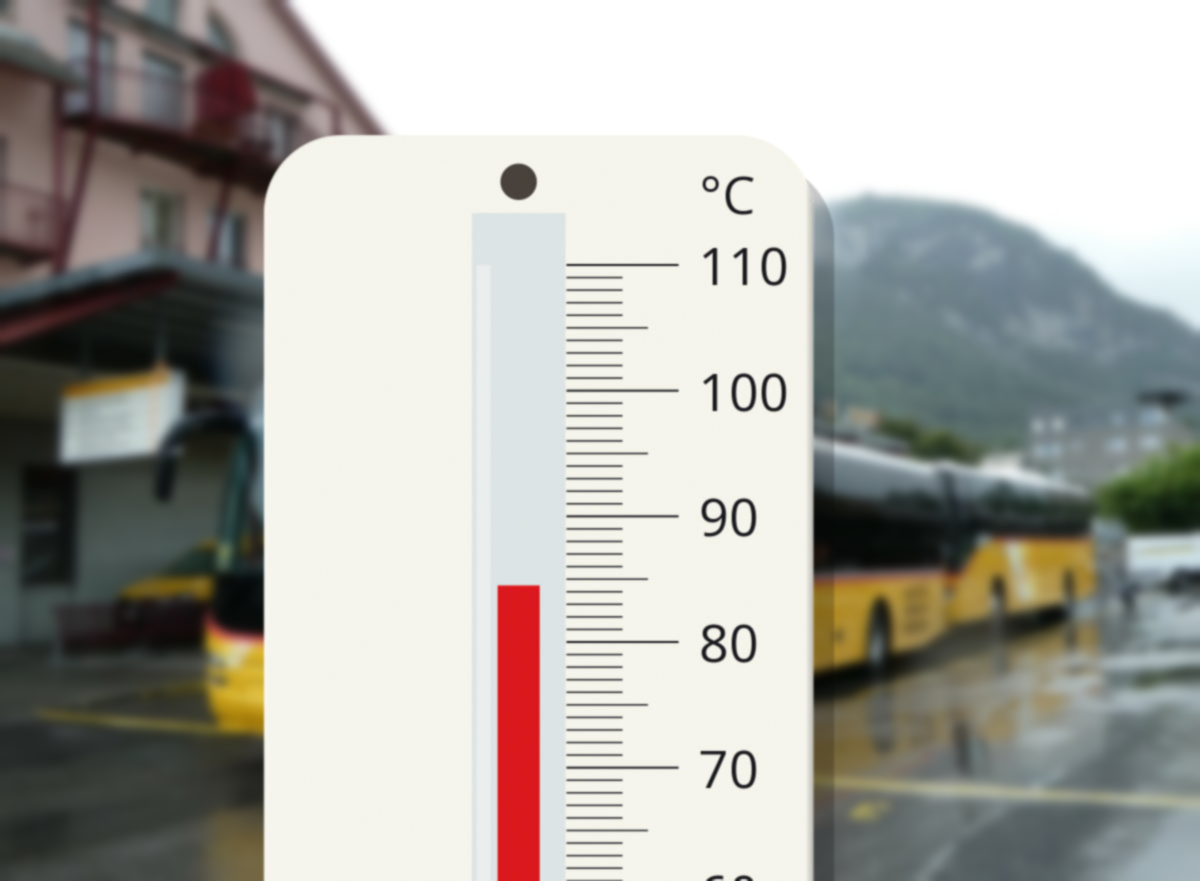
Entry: 84.5
